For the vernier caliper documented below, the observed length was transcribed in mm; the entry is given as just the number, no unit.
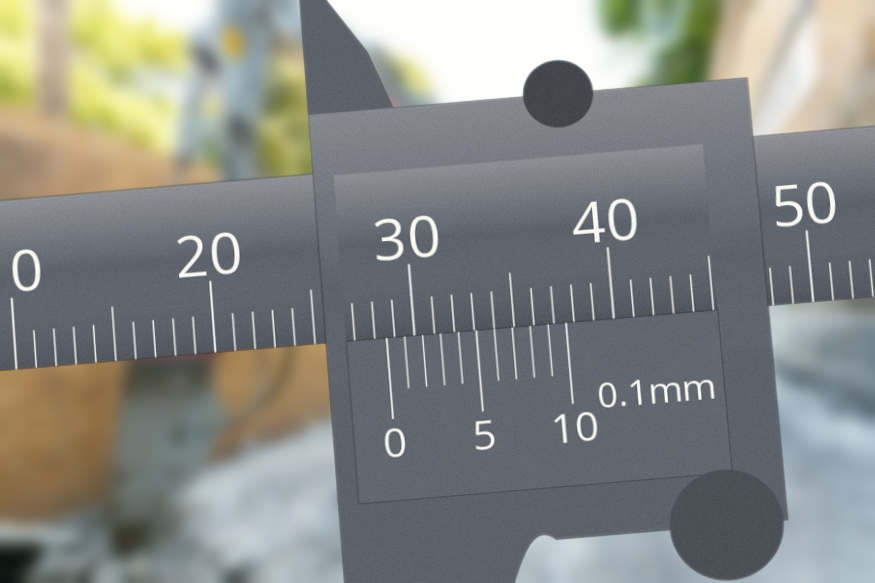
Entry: 28.6
